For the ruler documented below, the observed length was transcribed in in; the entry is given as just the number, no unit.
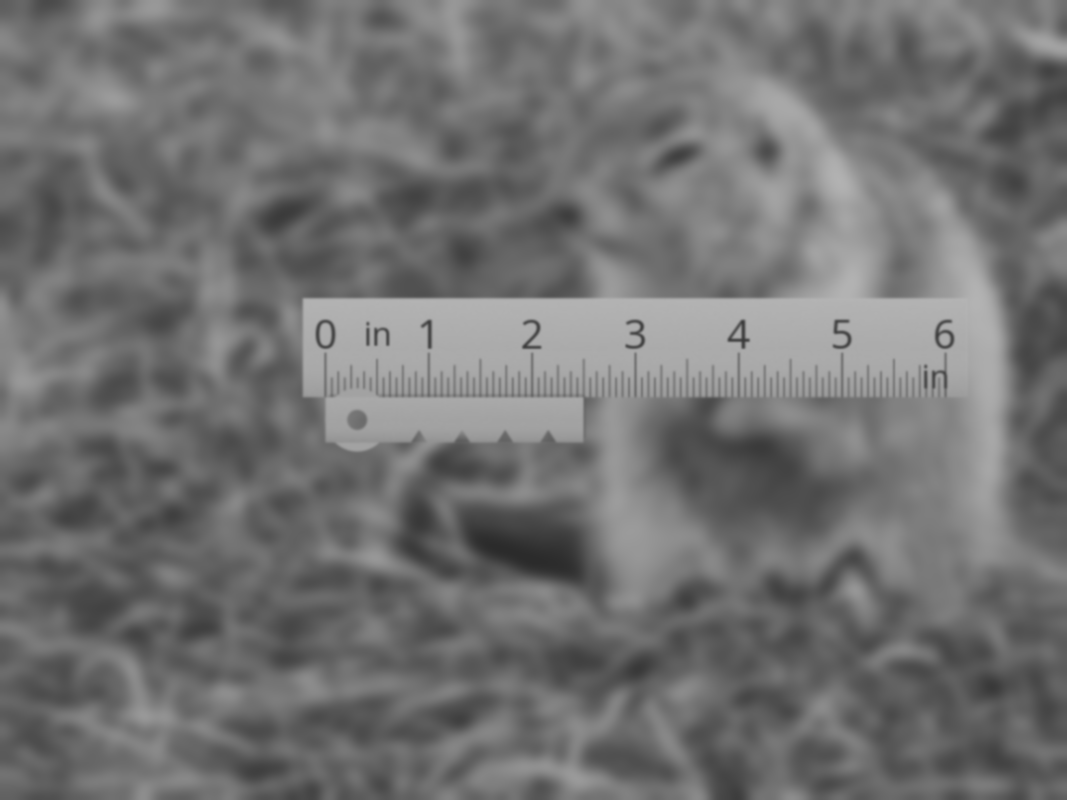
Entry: 2.5
